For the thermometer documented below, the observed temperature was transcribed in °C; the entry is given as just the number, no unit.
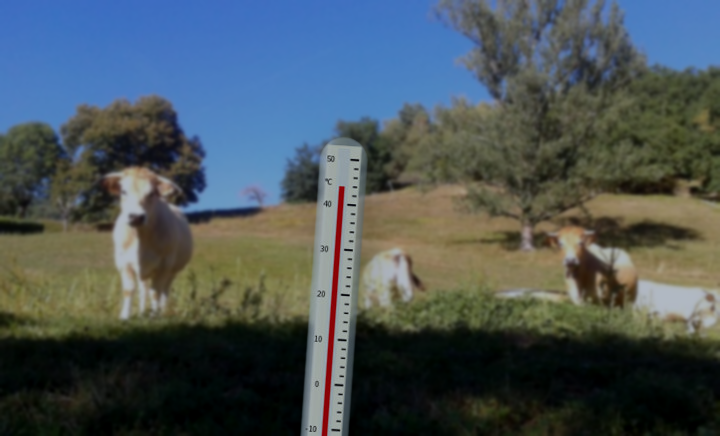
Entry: 44
